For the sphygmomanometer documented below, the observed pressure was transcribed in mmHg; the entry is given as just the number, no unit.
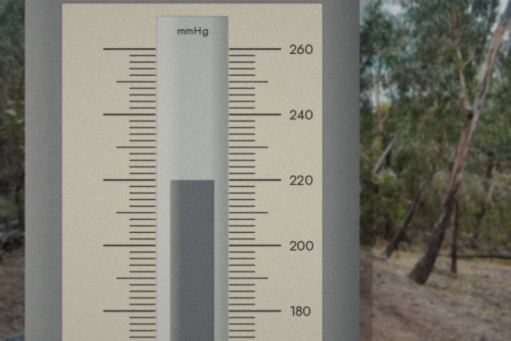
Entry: 220
